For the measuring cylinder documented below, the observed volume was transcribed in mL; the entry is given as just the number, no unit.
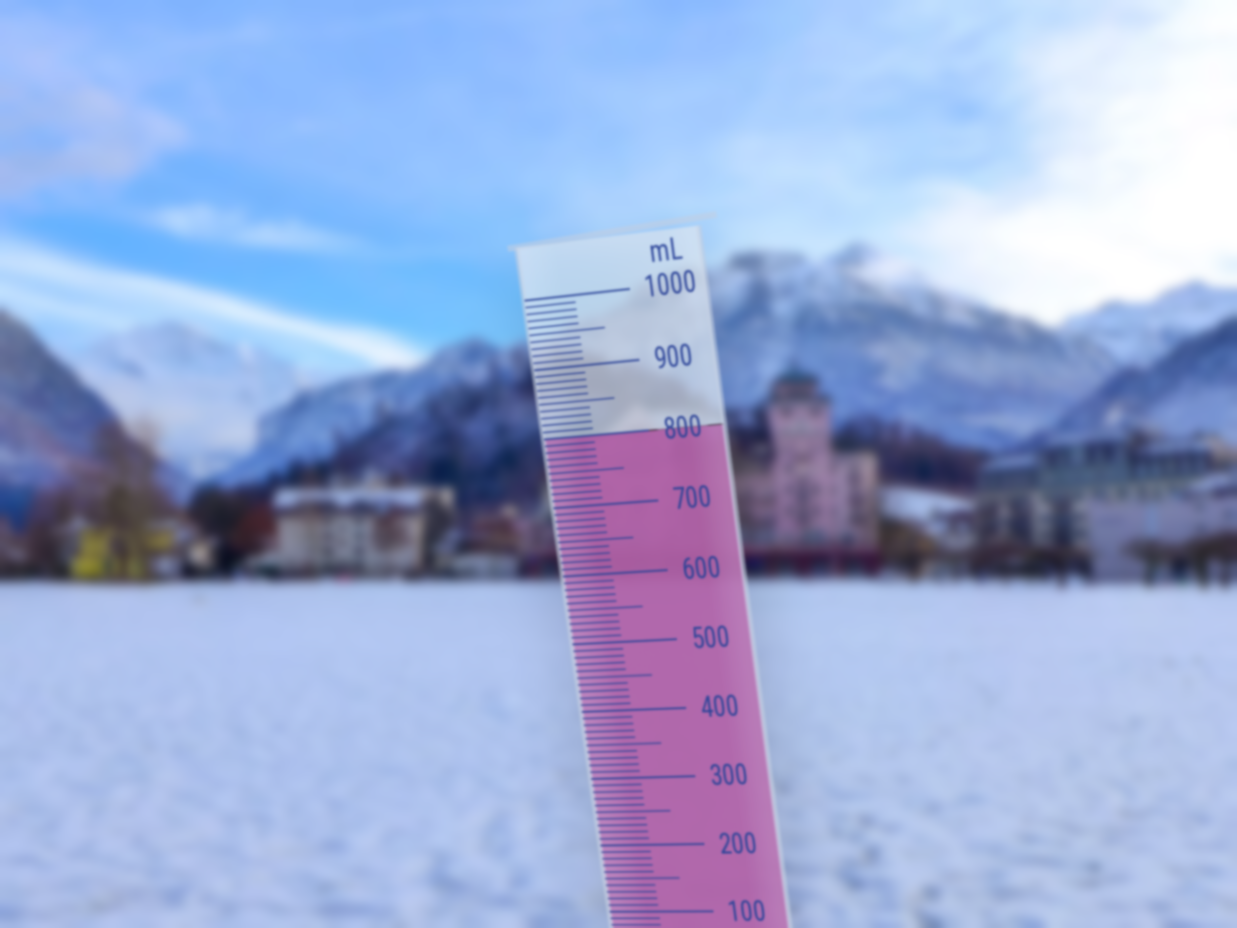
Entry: 800
